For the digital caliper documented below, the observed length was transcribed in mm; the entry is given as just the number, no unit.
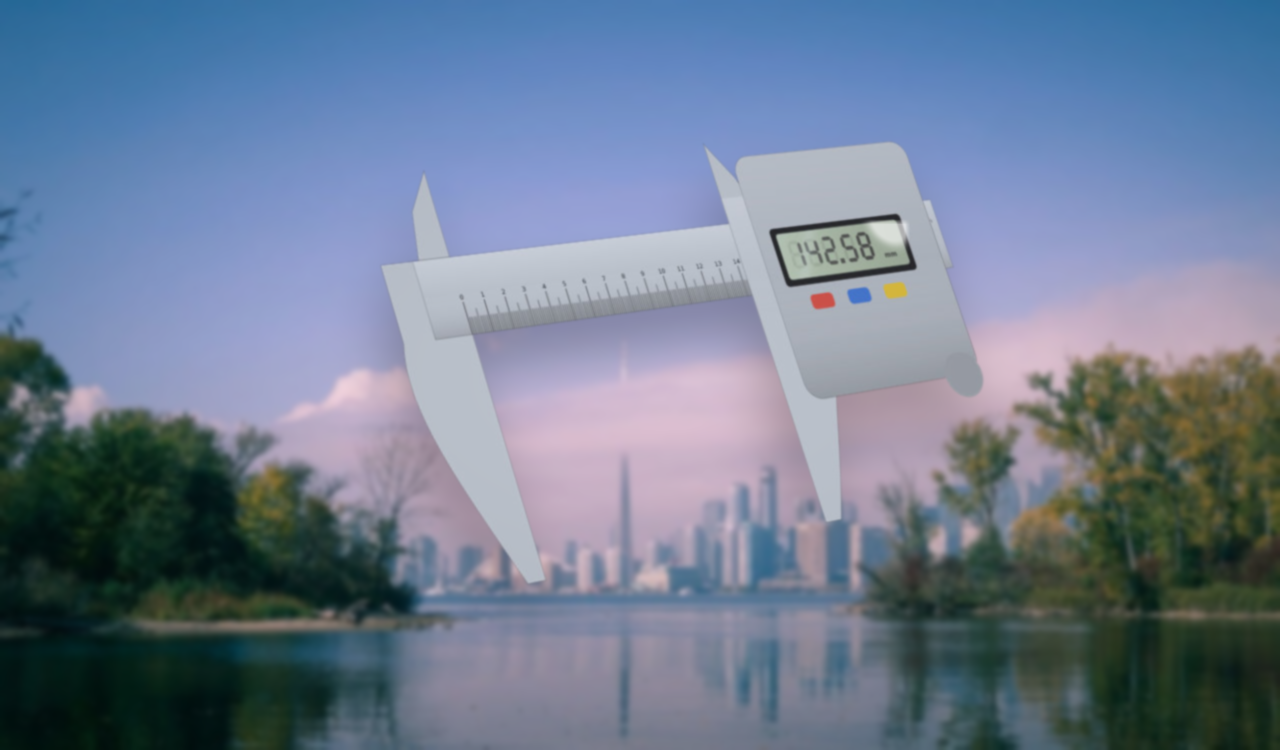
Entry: 142.58
